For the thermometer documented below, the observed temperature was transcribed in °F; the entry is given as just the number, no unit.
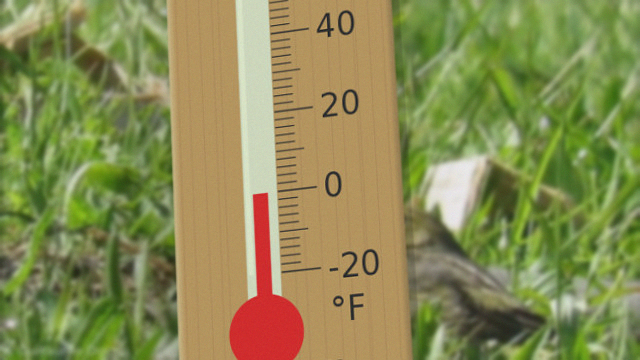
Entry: 0
